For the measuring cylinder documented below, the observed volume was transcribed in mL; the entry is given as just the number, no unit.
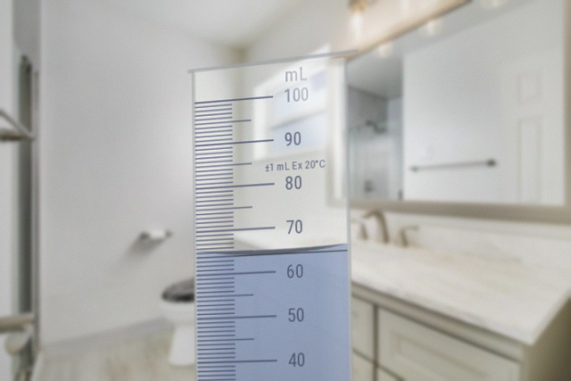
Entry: 64
